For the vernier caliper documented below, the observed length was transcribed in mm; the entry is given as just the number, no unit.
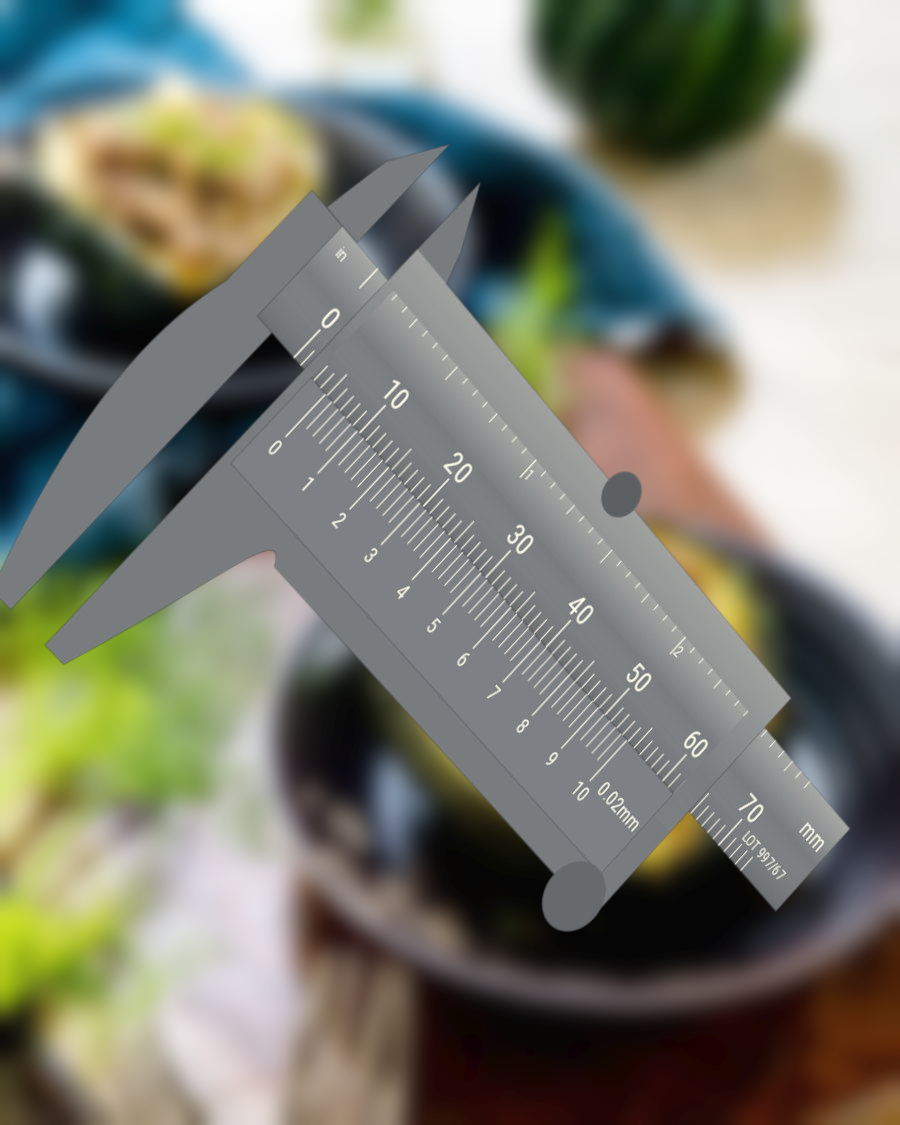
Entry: 4.8
